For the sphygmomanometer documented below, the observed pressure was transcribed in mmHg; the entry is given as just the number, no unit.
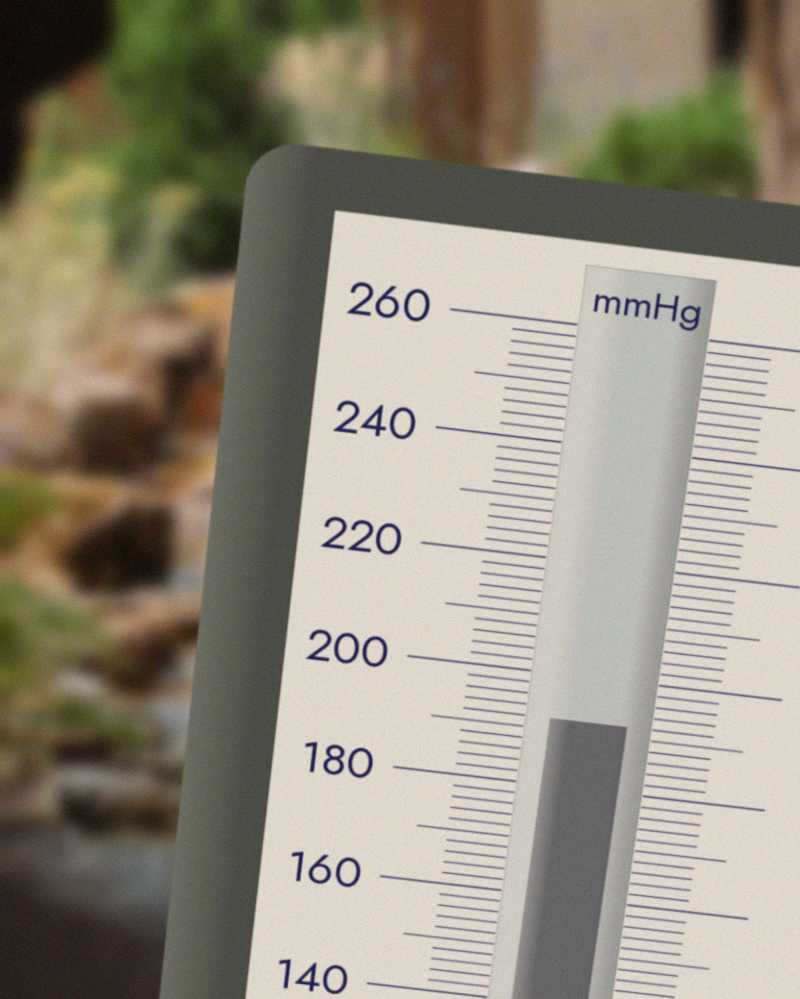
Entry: 192
